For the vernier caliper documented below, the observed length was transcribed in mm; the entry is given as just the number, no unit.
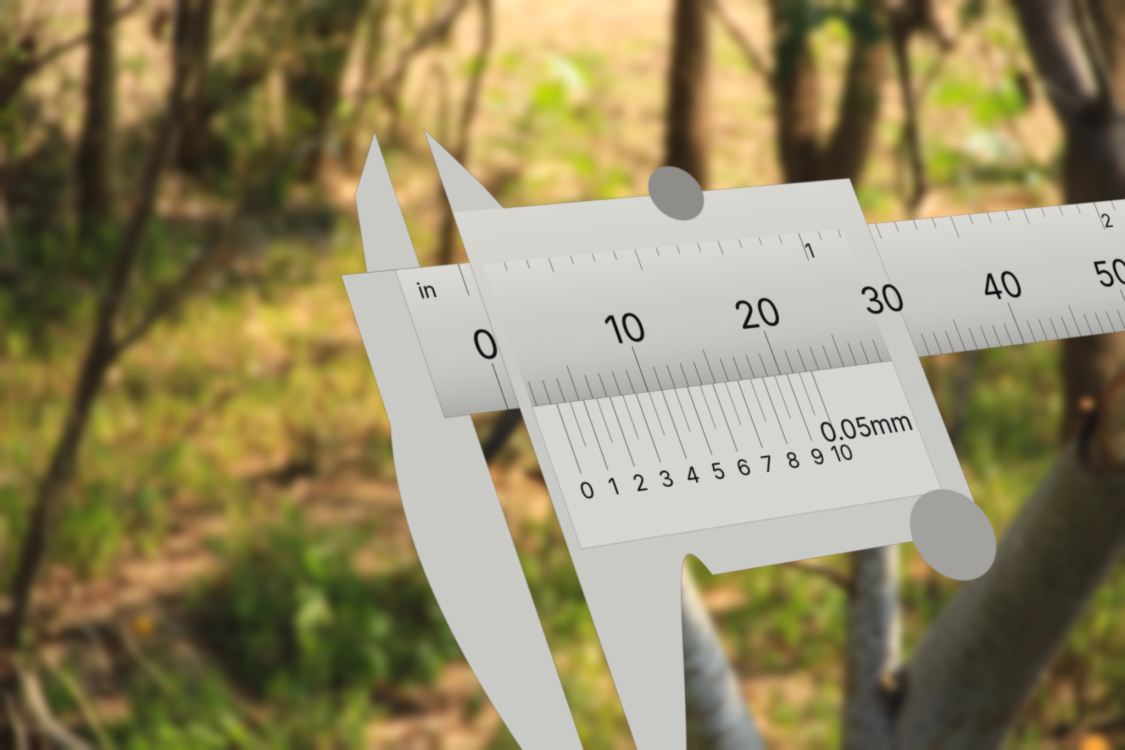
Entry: 3.4
